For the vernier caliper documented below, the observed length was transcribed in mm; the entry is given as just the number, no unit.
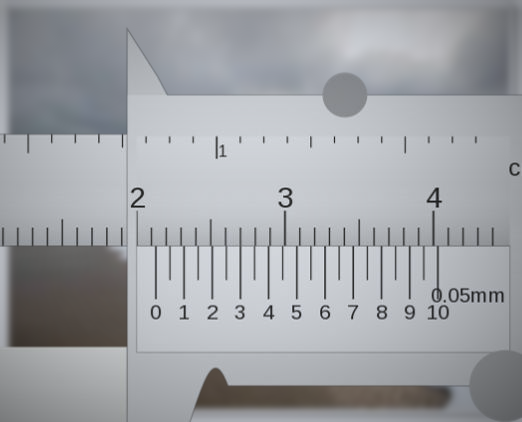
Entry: 21.3
